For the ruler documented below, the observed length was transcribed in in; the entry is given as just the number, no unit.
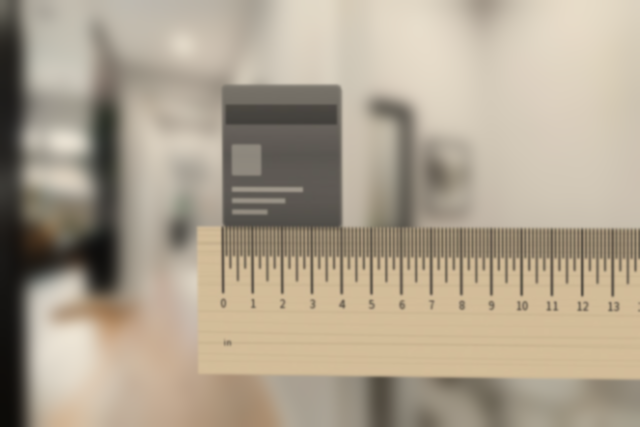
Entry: 4
